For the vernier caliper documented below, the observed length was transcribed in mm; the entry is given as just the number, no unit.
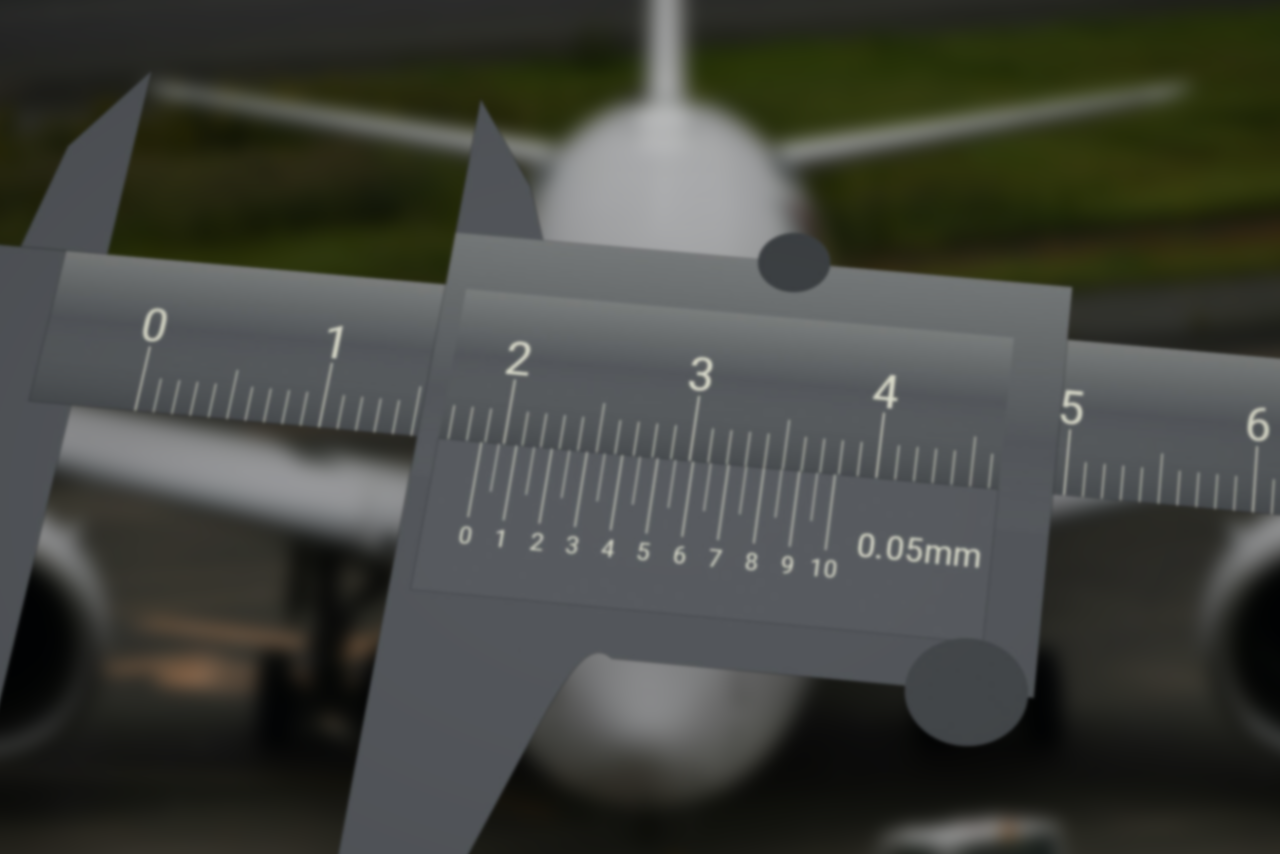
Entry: 18.8
